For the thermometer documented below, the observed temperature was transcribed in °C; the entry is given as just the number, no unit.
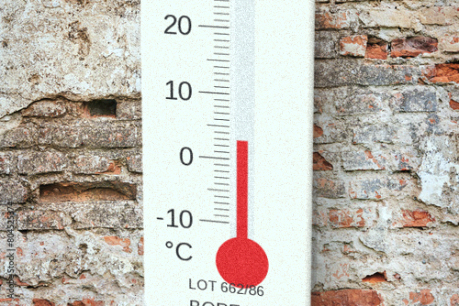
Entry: 3
